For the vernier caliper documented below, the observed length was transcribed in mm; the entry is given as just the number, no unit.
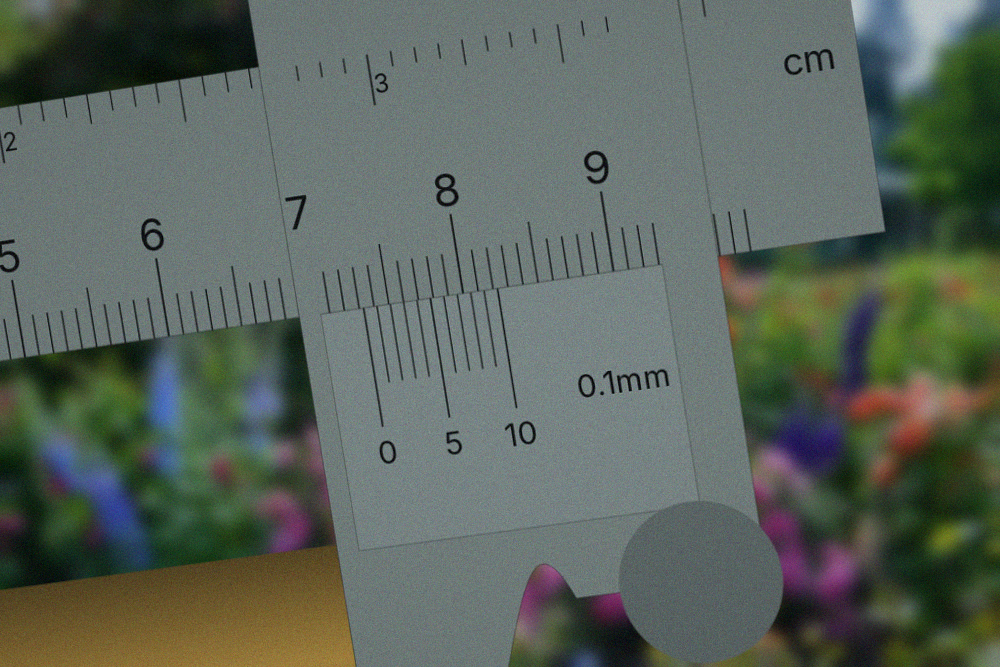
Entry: 73.3
